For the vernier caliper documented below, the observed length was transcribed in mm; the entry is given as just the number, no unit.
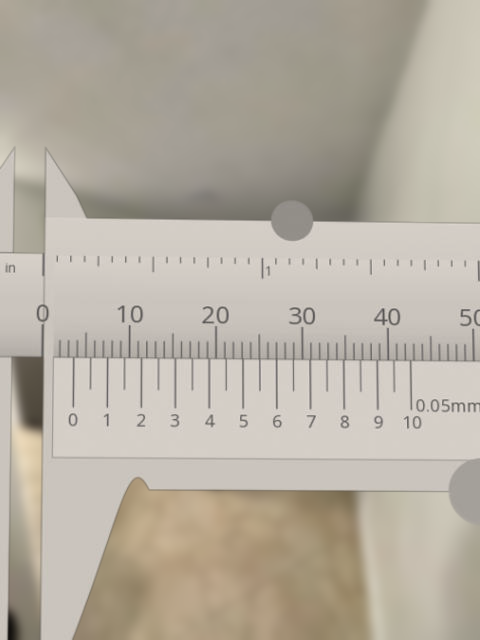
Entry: 3.6
